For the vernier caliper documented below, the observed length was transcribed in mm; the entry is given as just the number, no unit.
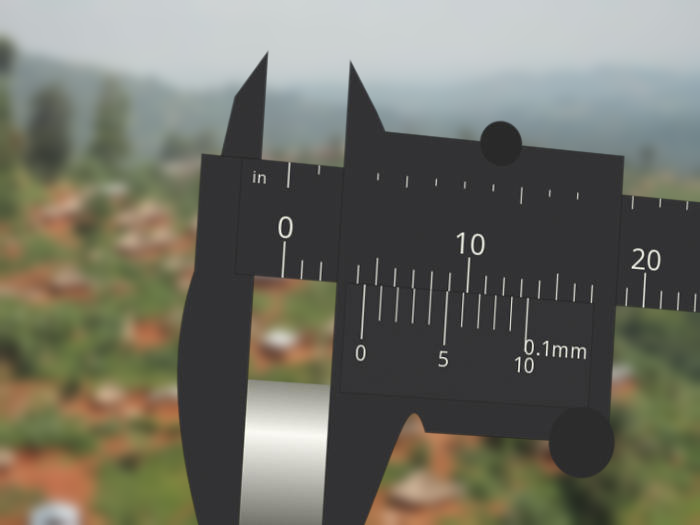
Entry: 4.4
